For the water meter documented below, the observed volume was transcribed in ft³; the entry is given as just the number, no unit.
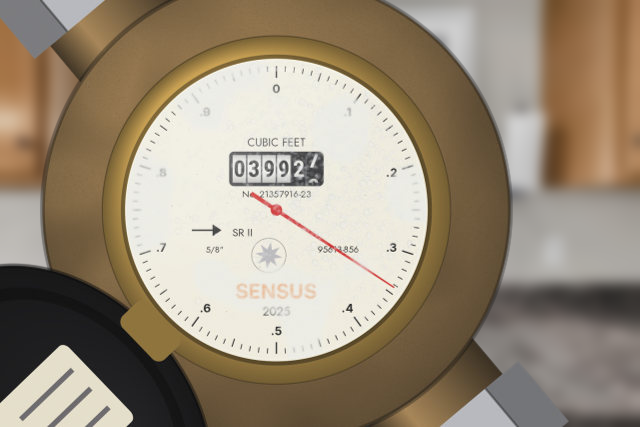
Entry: 39927.34
